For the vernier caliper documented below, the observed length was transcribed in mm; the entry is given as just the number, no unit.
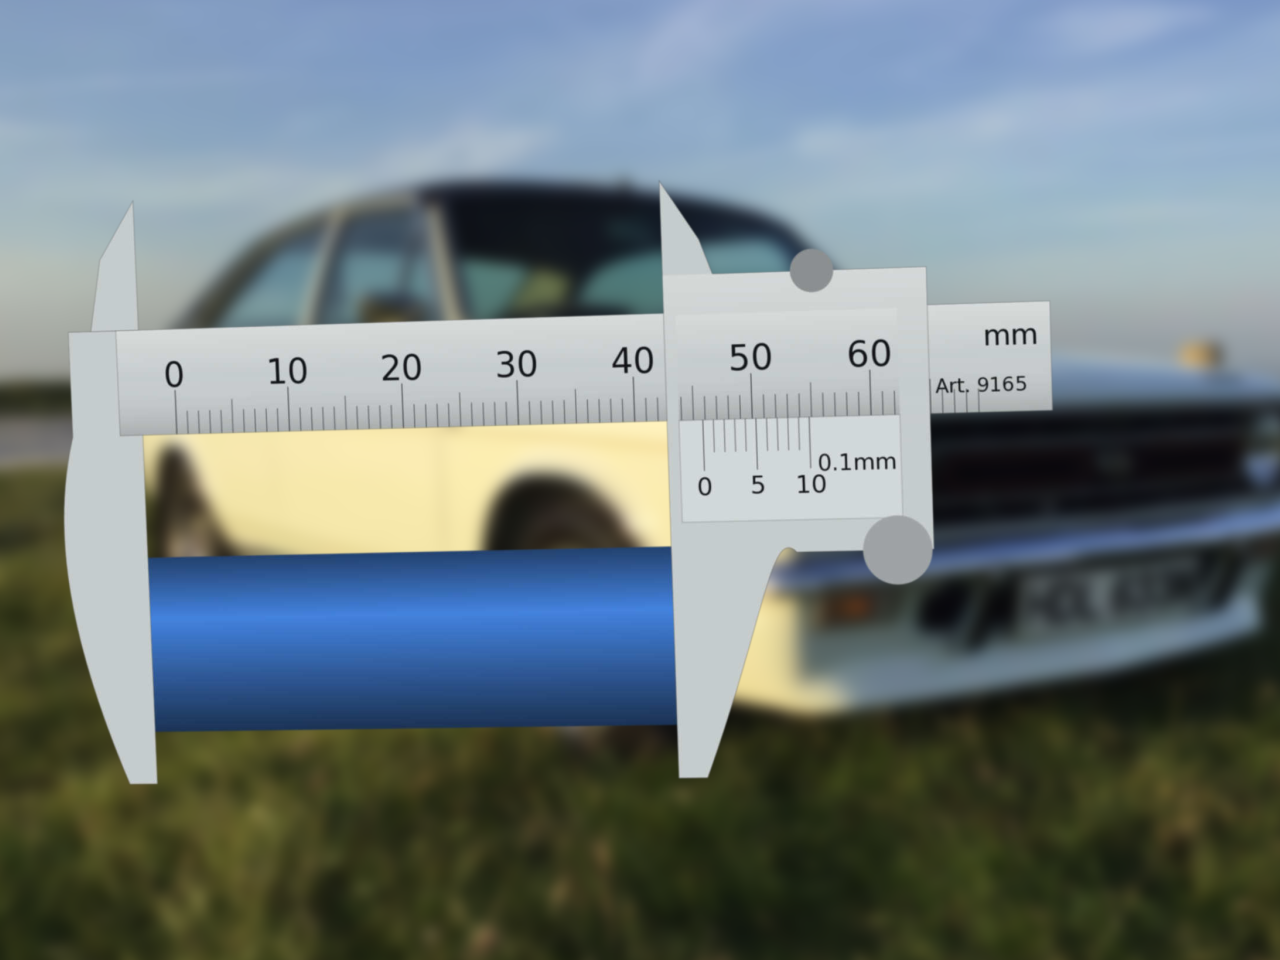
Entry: 45.8
